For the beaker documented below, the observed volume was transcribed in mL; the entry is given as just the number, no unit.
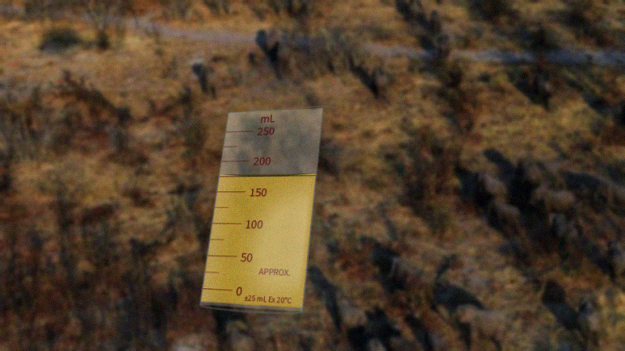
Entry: 175
